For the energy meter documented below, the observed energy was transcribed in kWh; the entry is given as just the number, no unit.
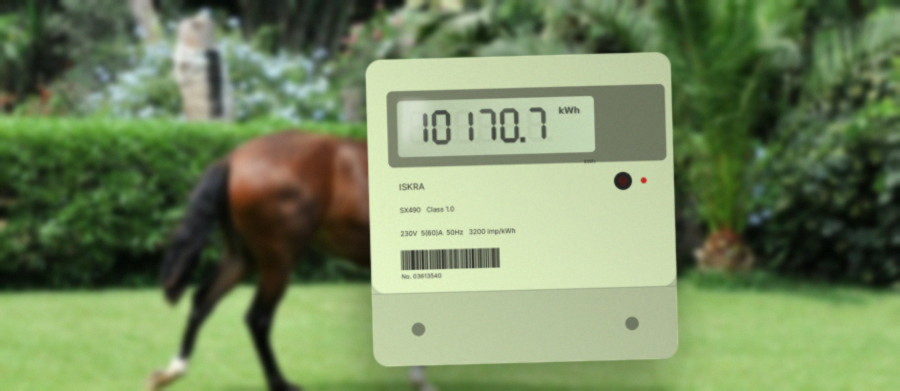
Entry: 10170.7
